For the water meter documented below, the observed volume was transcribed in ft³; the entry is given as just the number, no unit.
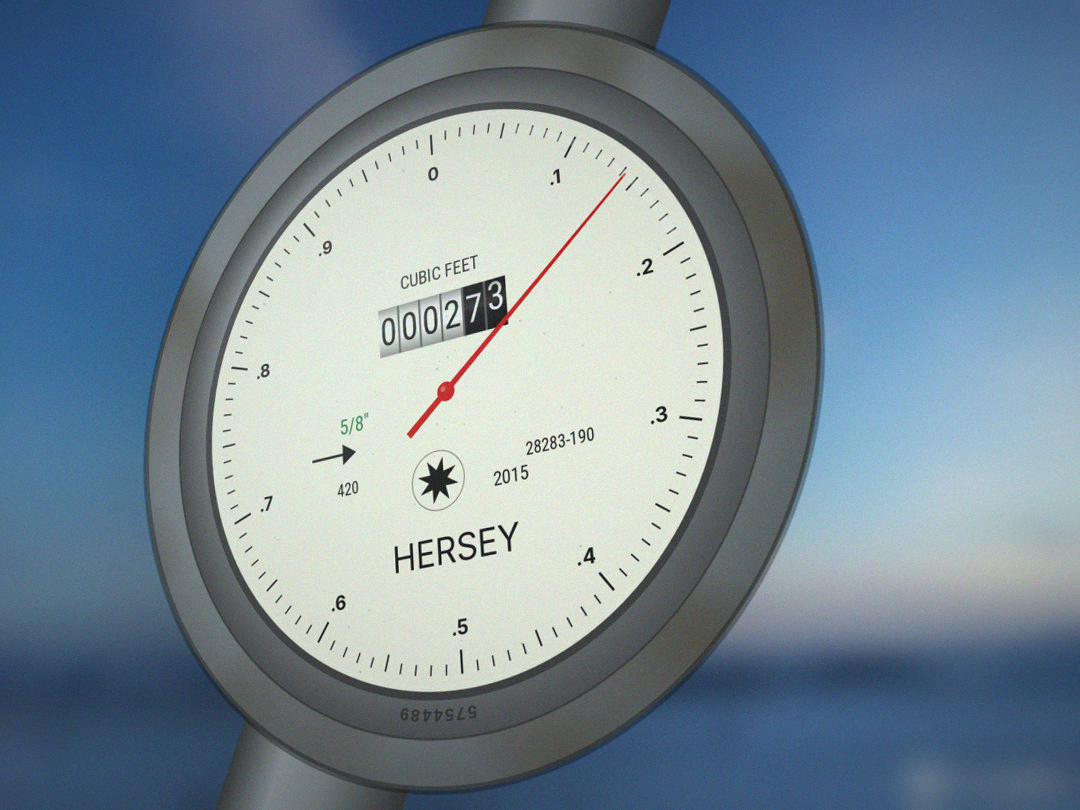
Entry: 273.14
